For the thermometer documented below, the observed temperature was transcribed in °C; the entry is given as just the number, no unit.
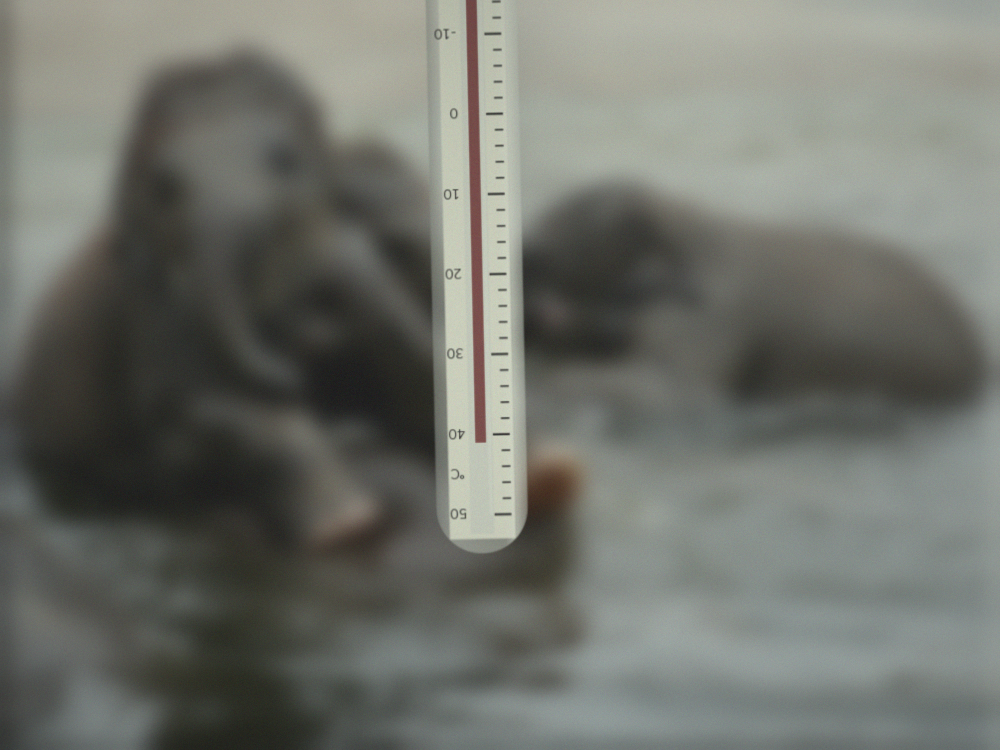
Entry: 41
